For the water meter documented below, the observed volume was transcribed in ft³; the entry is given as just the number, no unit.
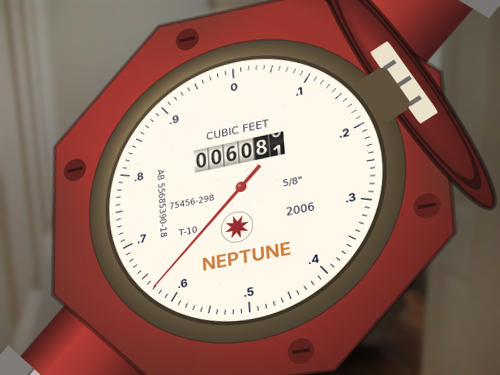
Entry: 6080.63
